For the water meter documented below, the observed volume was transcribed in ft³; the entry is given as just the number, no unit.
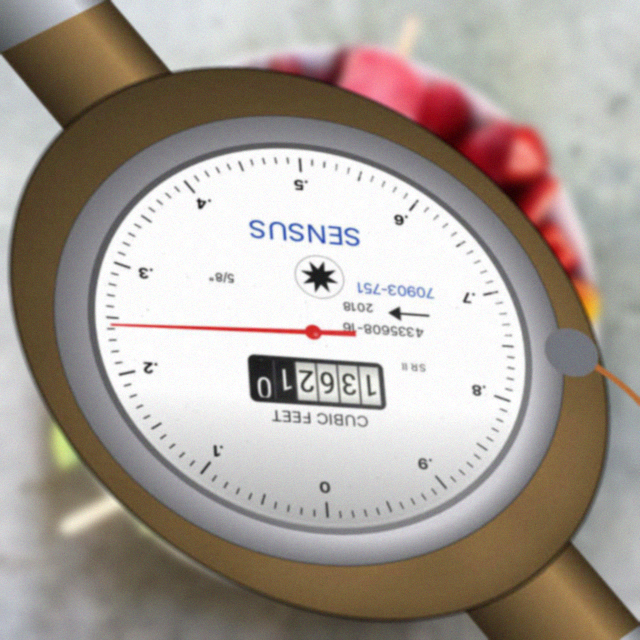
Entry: 136210.24
